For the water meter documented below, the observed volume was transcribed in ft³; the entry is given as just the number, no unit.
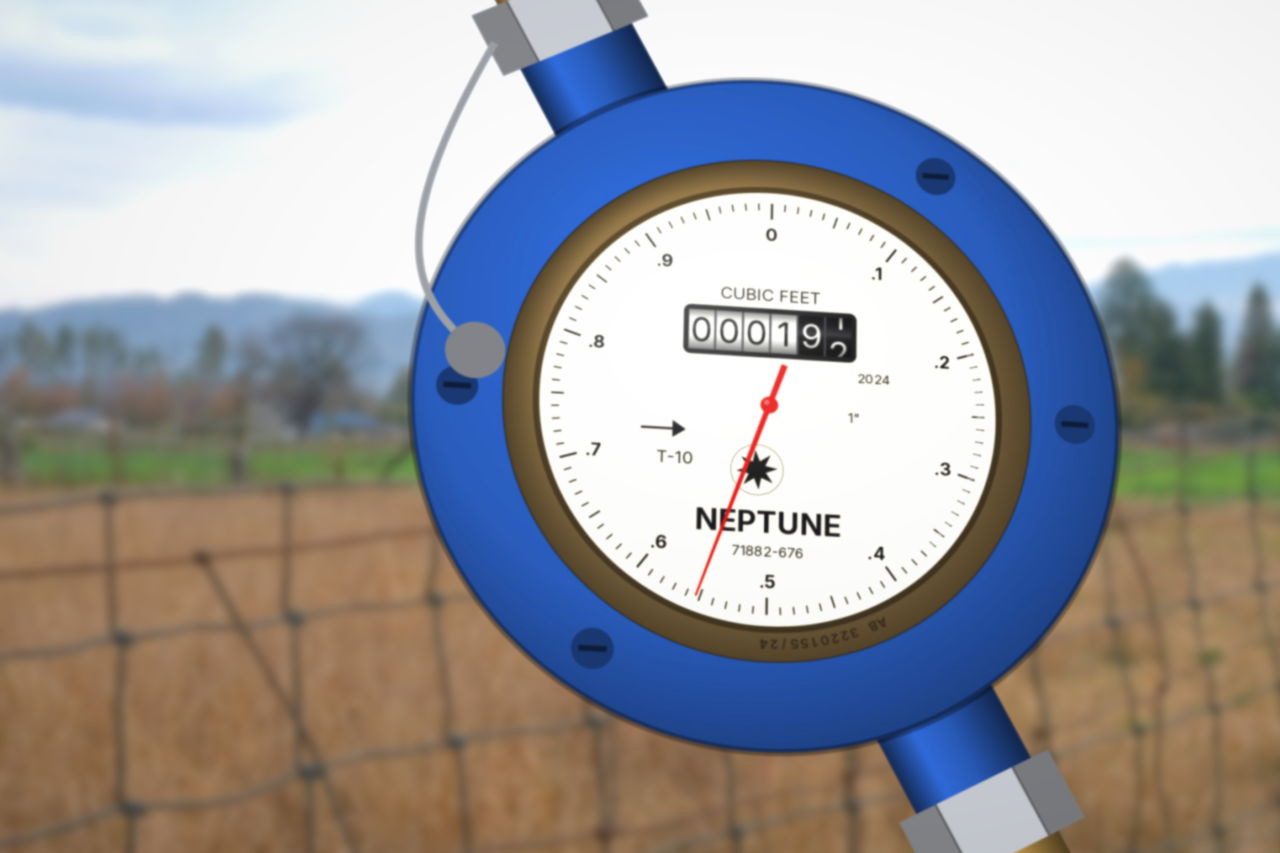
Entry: 191.55
